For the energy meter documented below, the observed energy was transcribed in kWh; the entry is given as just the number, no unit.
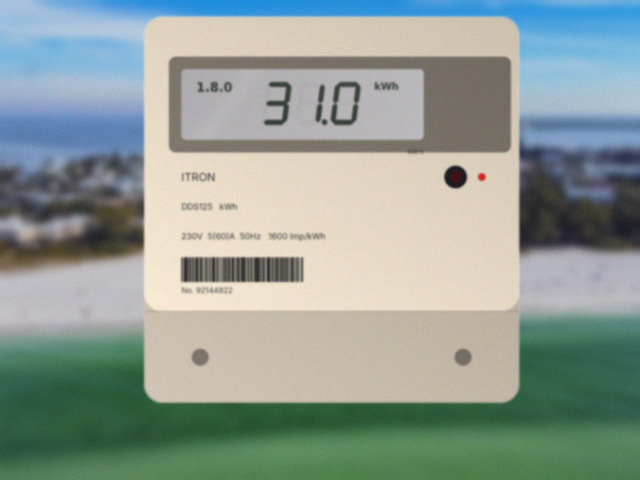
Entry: 31.0
